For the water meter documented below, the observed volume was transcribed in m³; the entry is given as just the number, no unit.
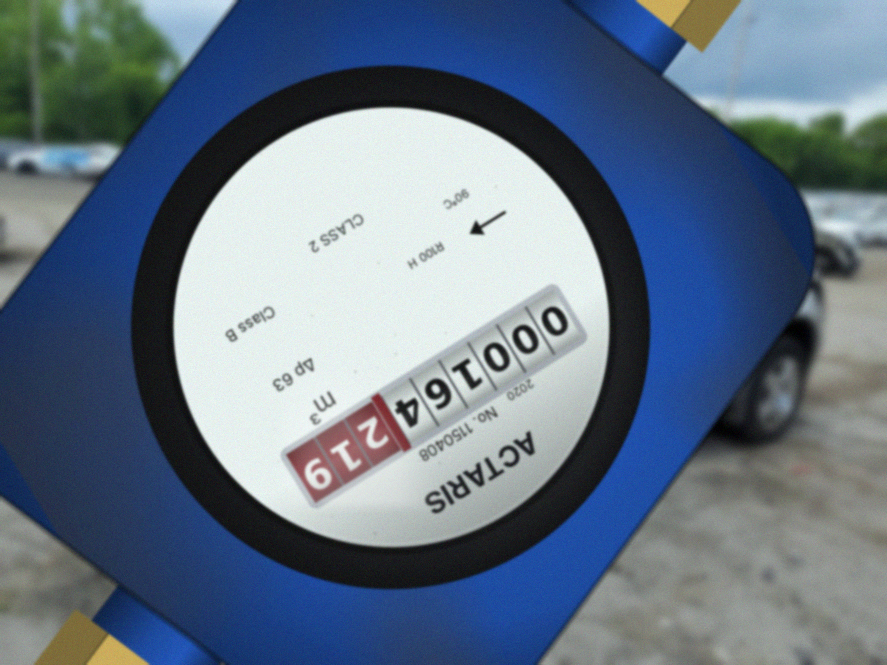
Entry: 164.219
